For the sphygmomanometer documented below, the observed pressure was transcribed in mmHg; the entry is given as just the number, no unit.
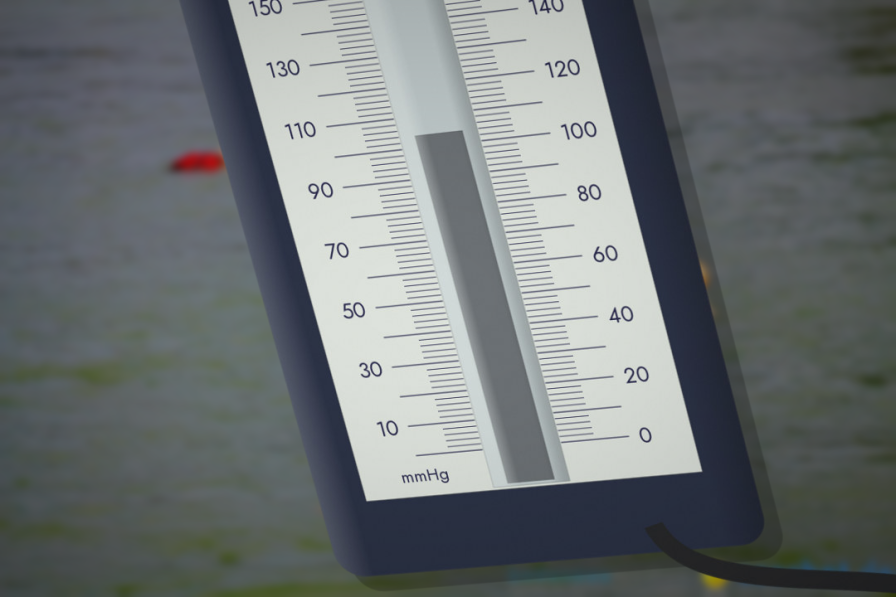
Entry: 104
